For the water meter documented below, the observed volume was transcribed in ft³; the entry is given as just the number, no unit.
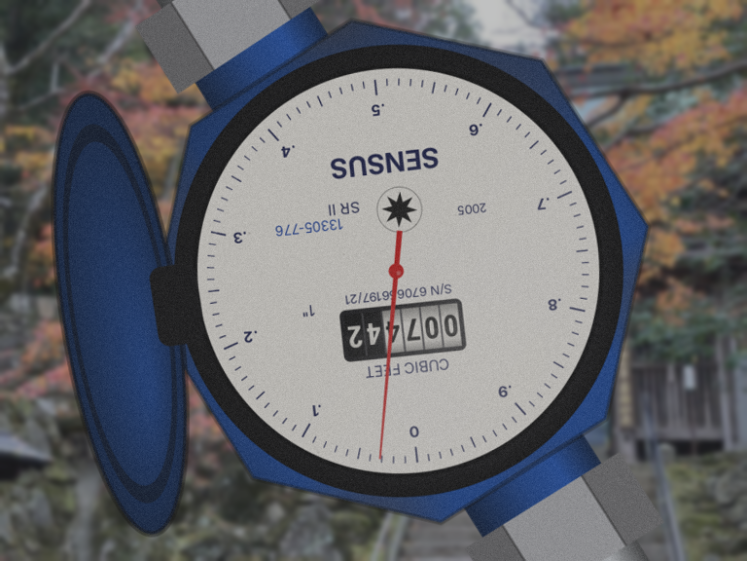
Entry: 7442.03
